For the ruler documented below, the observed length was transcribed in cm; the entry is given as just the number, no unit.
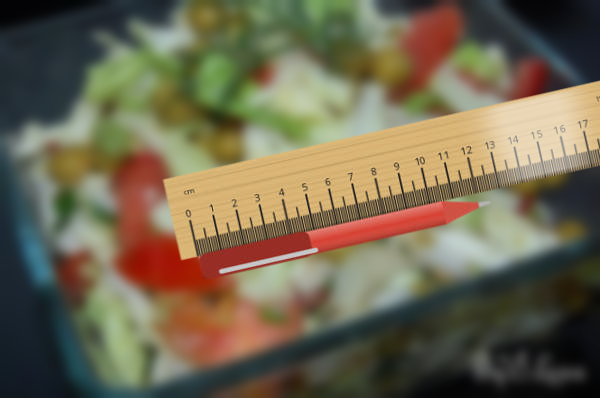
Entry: 12.5
